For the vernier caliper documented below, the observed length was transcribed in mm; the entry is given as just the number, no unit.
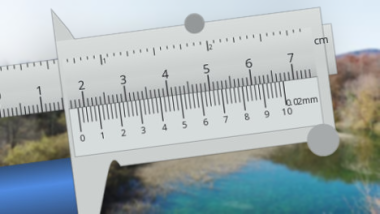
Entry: 18.5
